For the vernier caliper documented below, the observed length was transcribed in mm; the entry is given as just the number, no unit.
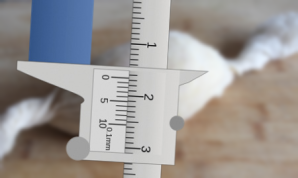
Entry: 16.6
